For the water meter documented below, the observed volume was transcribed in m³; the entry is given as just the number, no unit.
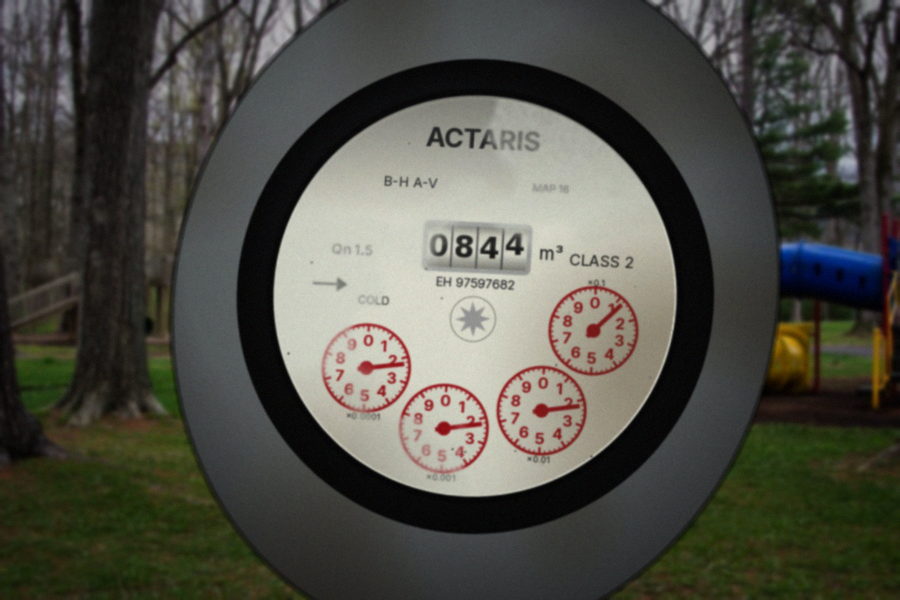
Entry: 844.1222
